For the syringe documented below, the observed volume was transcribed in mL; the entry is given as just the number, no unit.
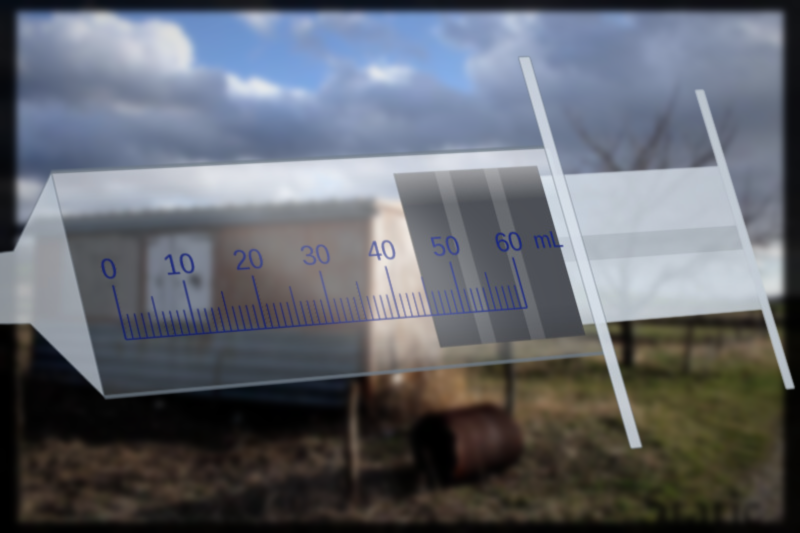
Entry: 45
